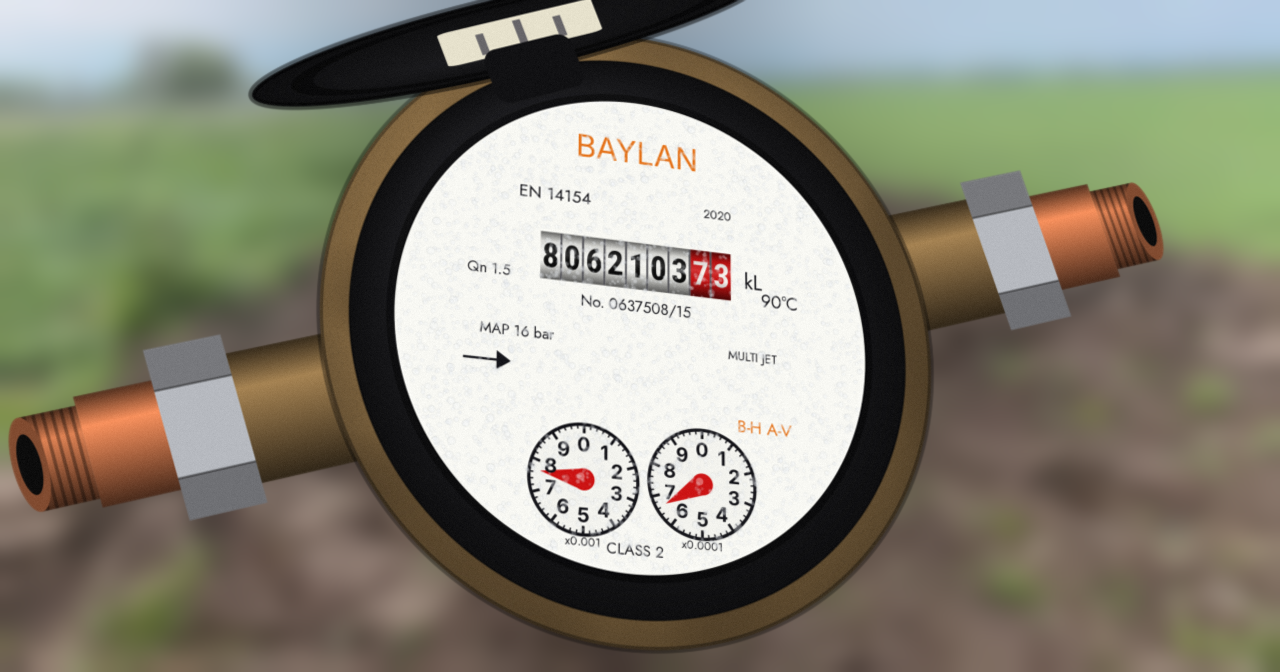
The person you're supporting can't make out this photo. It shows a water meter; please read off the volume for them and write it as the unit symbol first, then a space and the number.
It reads kL 8062103.7376
